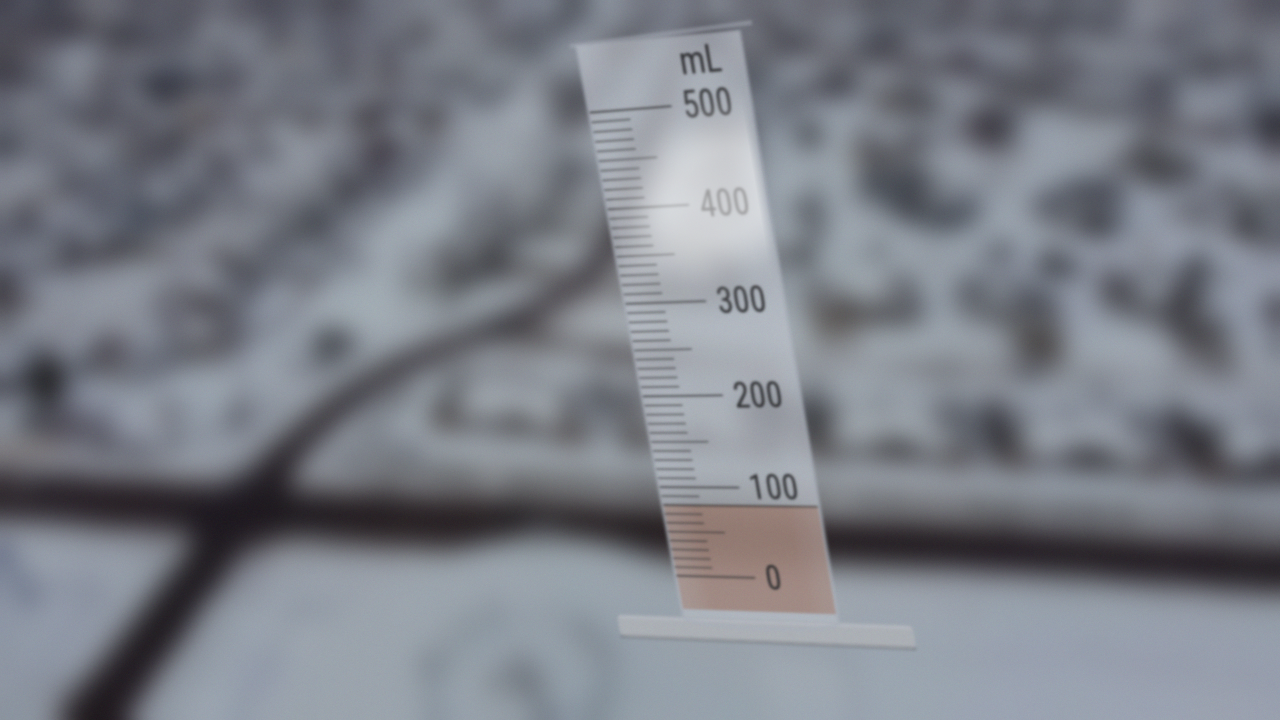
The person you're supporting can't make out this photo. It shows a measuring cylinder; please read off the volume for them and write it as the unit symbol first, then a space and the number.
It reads mL 80
